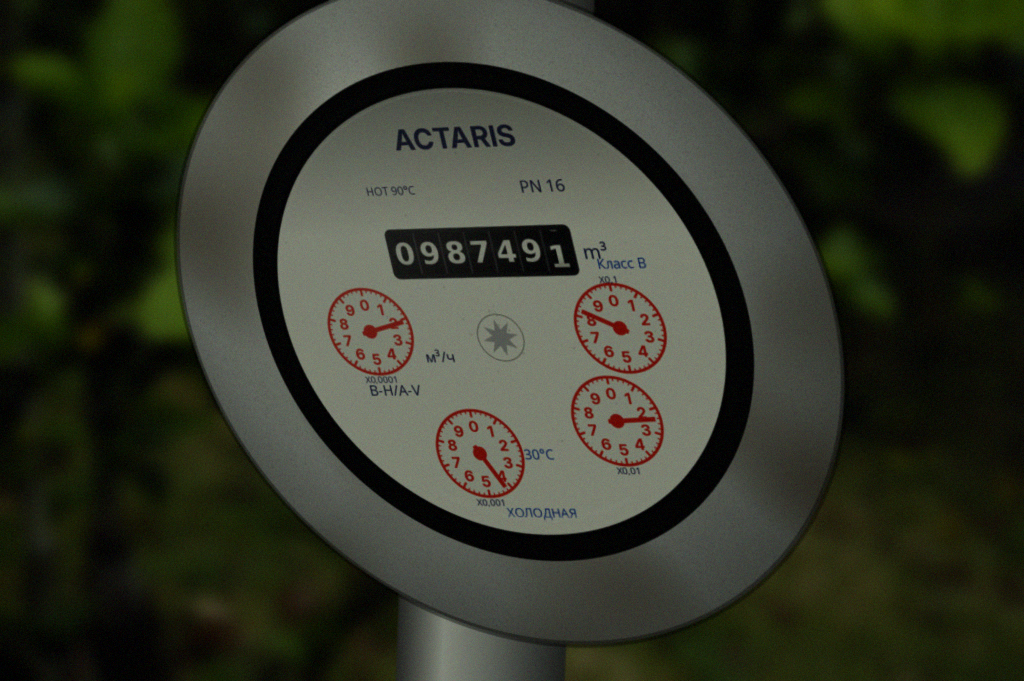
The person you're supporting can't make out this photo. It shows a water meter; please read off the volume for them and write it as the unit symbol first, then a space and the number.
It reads m³ 987490.8242
